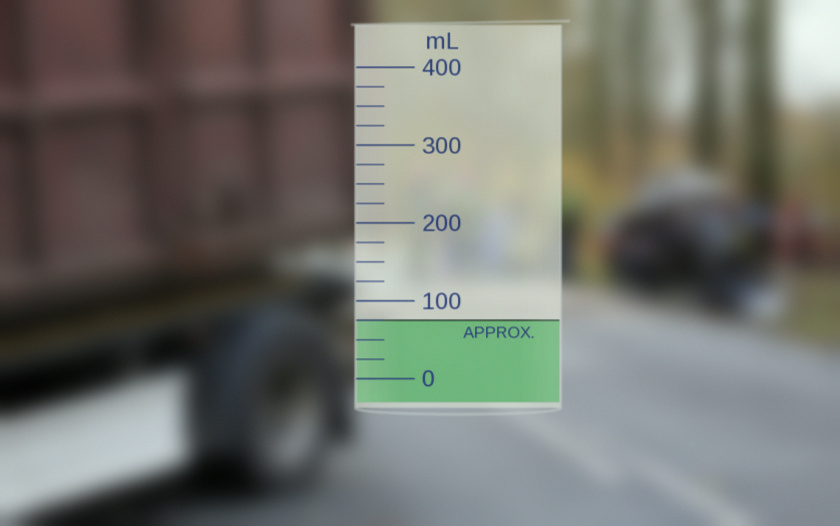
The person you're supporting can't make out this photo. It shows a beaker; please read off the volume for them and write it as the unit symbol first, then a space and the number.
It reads mL 75
